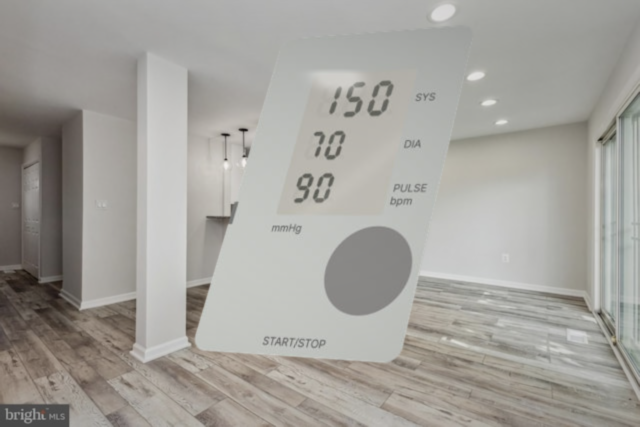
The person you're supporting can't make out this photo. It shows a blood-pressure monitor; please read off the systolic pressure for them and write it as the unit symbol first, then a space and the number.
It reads mmHg 150
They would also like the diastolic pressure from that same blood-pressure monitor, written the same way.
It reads mmHg 70
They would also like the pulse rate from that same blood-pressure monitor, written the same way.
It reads bpm 90
